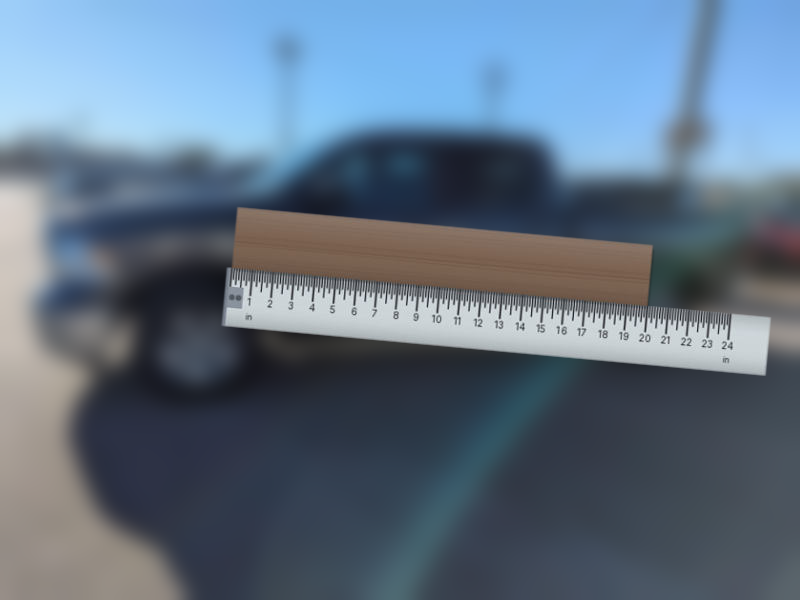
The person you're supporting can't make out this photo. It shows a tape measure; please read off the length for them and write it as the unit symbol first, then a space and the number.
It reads in 20
